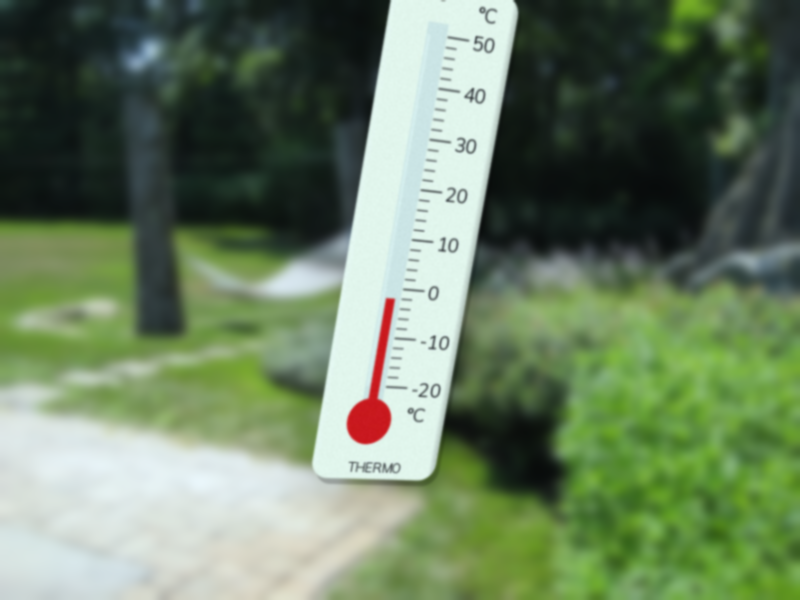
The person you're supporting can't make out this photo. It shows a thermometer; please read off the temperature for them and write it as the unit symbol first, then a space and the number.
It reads °C -2
